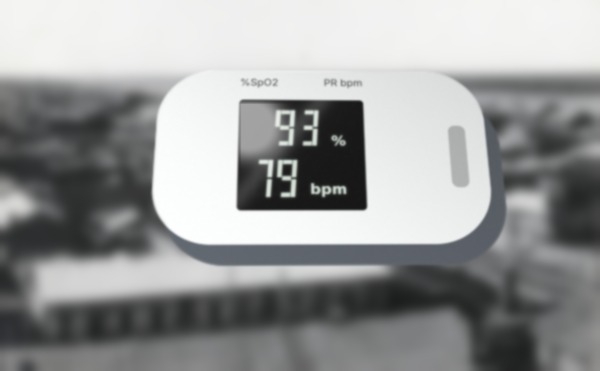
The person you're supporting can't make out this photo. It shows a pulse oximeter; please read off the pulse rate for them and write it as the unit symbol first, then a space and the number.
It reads bpm 79
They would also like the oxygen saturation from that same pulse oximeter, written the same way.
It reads % 93
